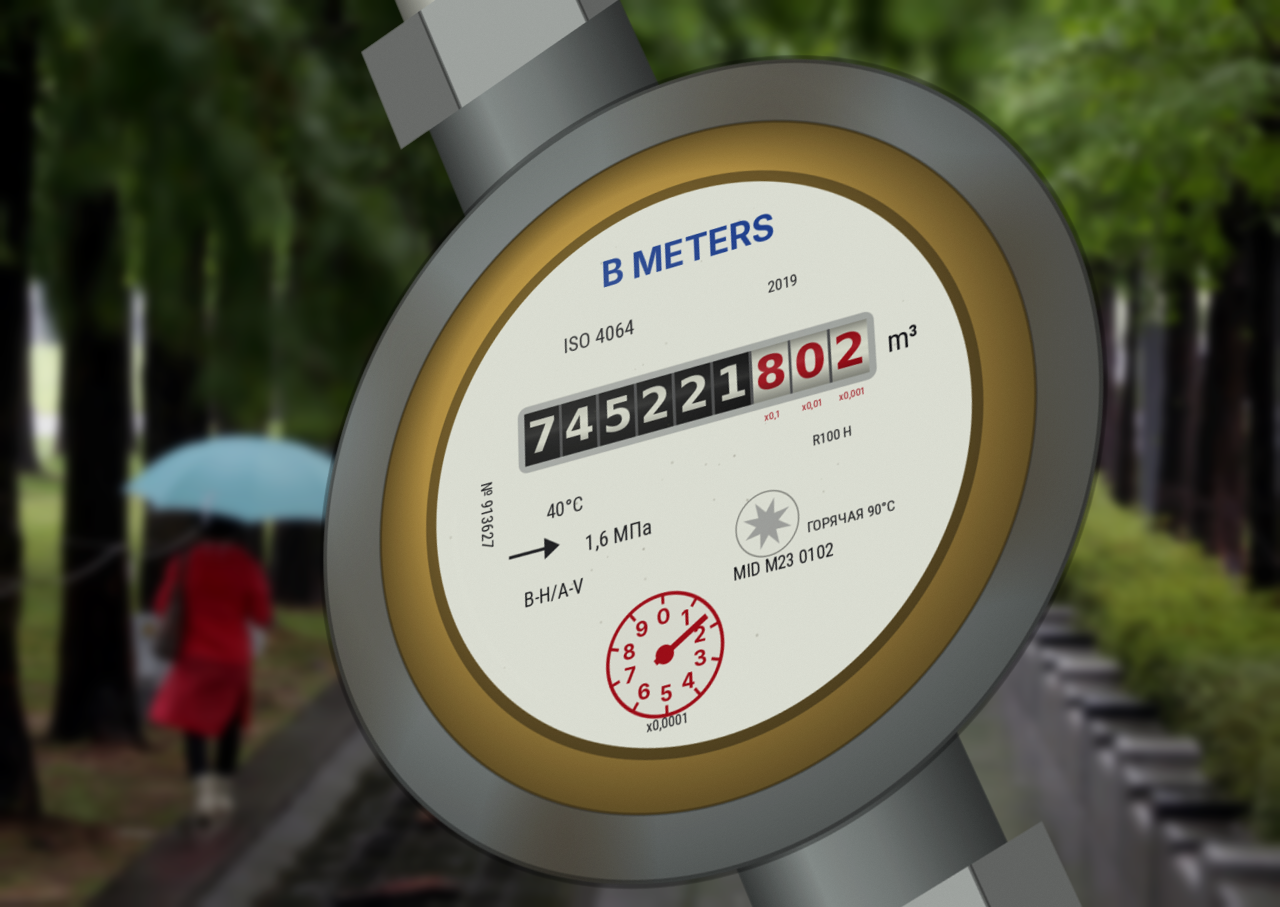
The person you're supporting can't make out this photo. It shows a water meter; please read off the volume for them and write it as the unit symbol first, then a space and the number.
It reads m³ 745221.8021
